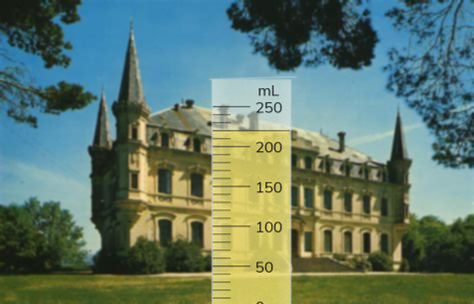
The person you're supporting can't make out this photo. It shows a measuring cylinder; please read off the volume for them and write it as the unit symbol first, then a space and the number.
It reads mL 220
